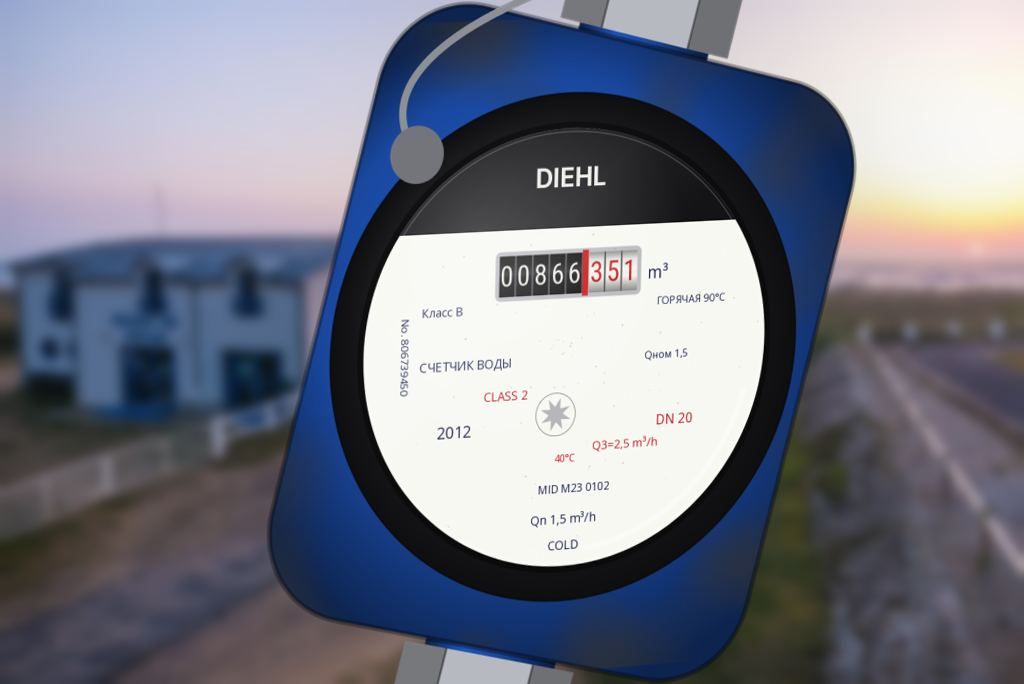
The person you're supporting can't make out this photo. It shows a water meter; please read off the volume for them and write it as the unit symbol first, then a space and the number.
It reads m³ 866.351
